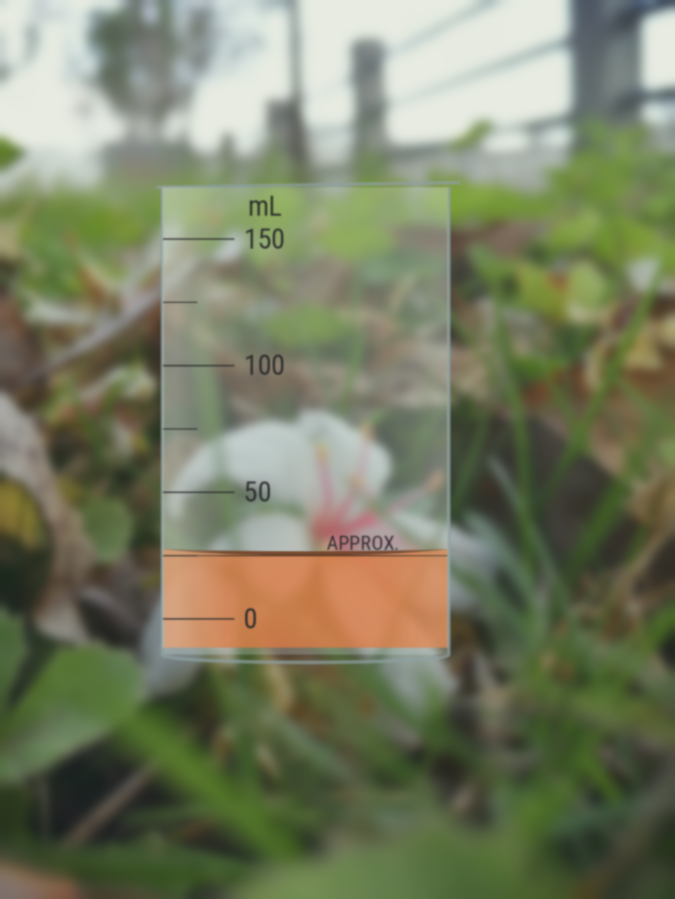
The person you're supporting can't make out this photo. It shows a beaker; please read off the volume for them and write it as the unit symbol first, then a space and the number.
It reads mL 25
